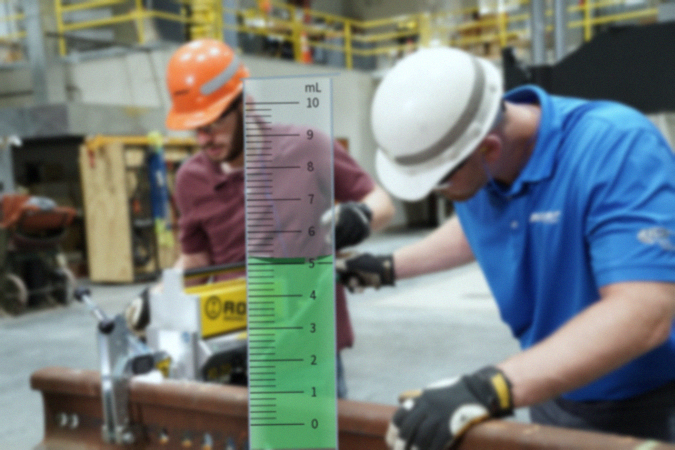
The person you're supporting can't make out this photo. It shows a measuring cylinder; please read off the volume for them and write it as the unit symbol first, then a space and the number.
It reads mL 5
